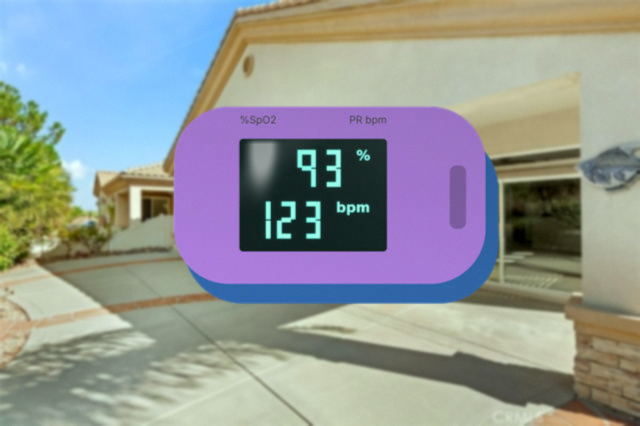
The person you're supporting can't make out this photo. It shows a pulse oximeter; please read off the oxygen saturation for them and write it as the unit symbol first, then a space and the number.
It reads % 93
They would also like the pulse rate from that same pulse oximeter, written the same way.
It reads bpm 123
